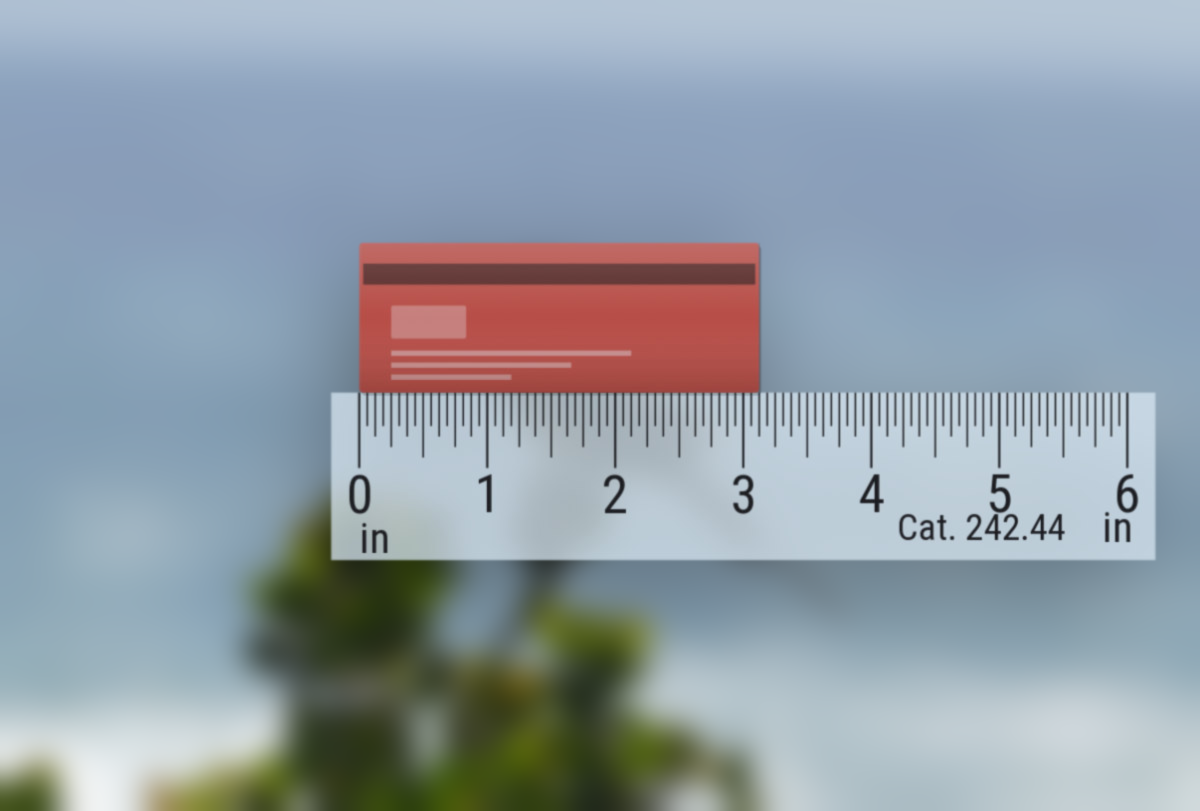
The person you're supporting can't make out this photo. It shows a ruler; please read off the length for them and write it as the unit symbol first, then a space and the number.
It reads in 3.125
